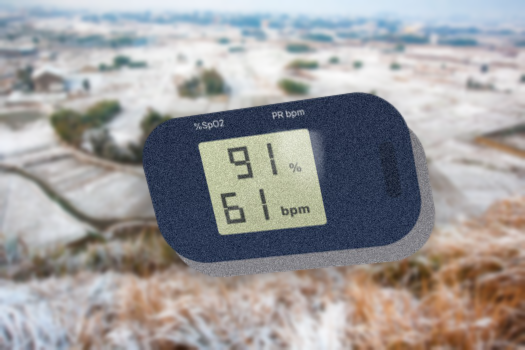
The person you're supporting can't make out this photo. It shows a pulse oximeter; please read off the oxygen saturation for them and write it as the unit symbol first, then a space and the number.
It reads % 91
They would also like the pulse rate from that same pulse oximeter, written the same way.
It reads bpm 61
